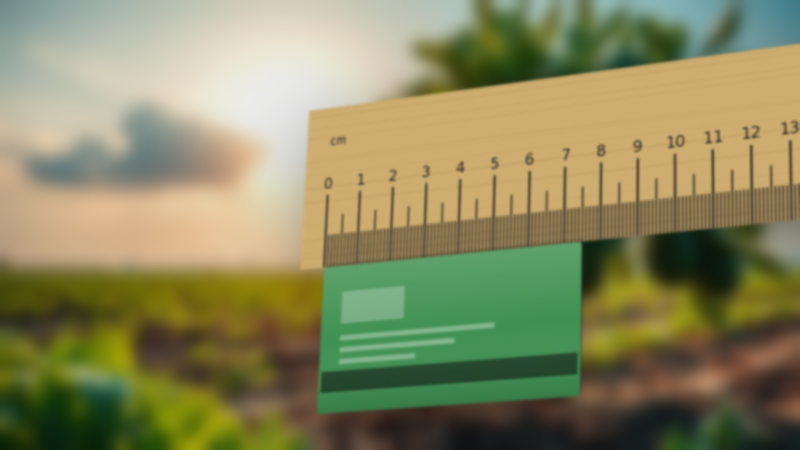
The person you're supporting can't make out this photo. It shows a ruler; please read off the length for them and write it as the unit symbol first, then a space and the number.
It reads cm 7.5
